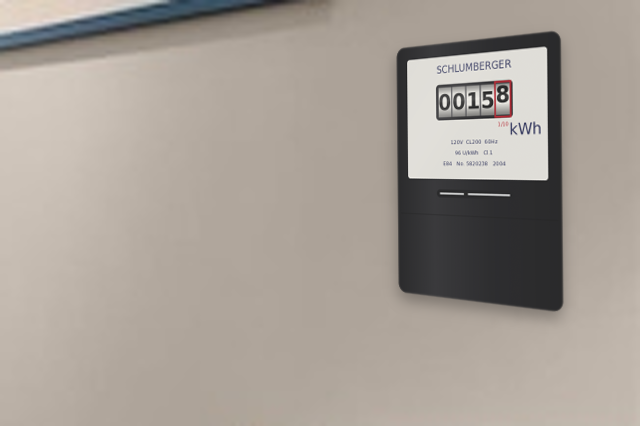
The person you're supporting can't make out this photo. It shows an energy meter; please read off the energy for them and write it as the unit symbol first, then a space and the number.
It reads kWh 15.8
